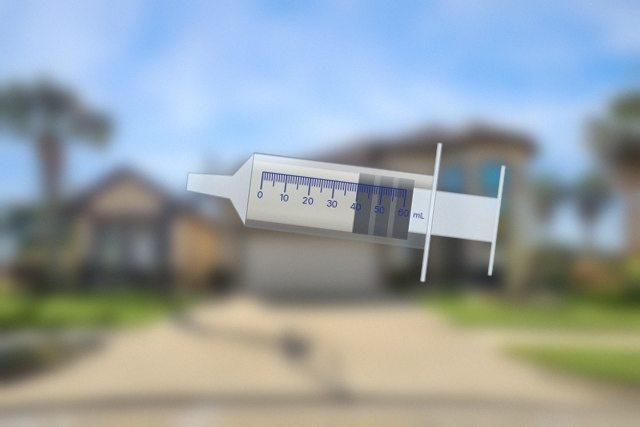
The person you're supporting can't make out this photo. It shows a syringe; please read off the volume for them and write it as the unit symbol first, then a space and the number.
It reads mL 40
